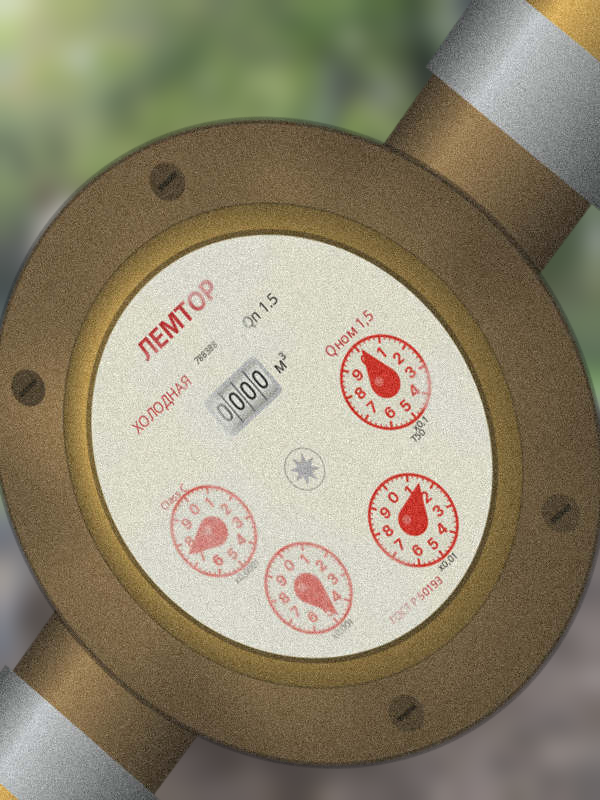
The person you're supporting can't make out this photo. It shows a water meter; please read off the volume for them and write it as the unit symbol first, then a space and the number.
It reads m³ 0.0147
